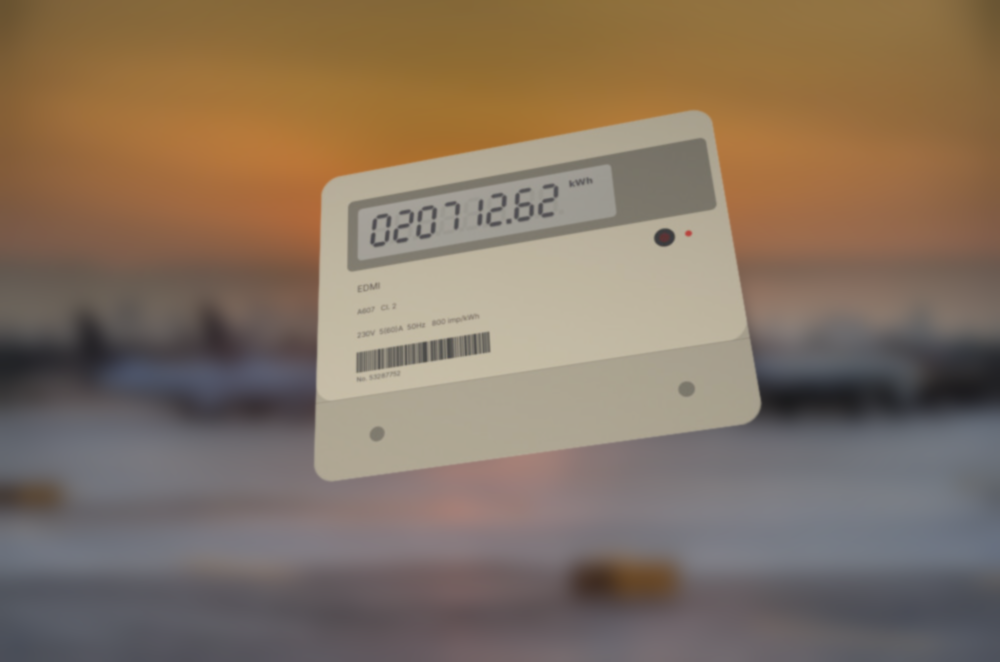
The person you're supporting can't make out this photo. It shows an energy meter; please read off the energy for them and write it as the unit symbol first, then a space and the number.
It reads kWh 20712.62
